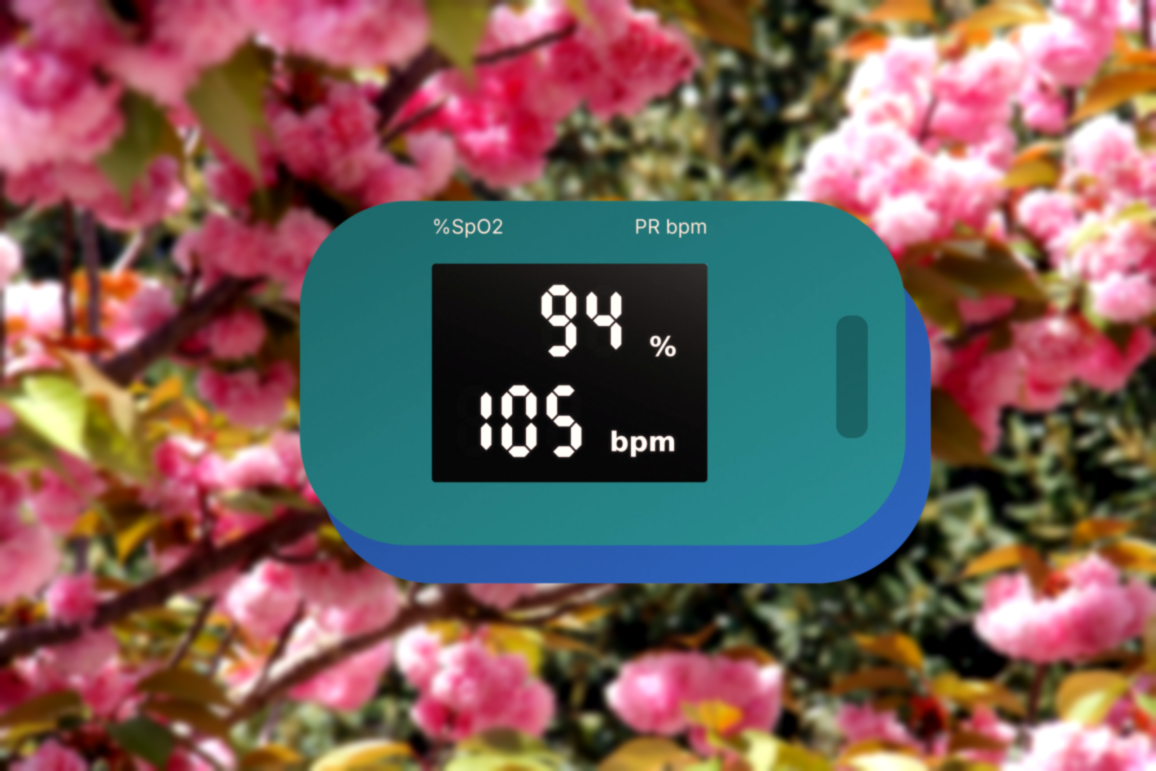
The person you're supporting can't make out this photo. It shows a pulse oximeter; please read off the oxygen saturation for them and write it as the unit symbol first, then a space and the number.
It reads % 94
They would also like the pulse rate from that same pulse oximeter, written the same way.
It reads bpm 105
